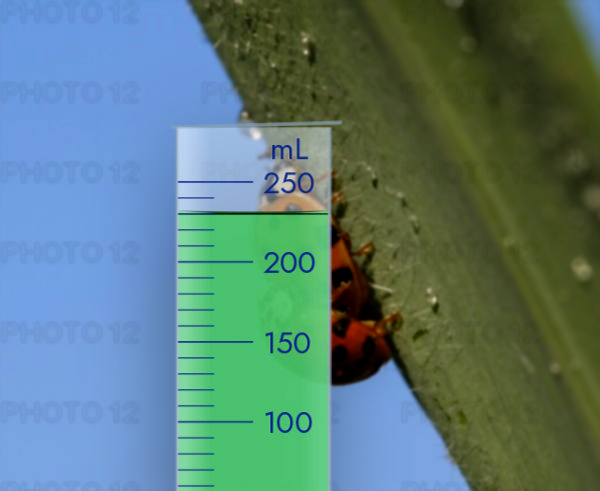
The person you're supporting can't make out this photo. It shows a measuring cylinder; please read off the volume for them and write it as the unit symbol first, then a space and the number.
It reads mL 230
